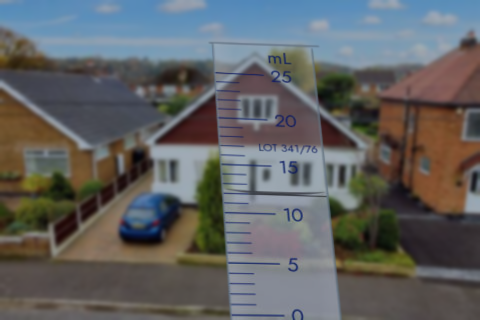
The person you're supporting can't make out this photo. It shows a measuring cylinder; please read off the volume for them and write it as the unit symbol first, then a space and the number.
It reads mL 12
